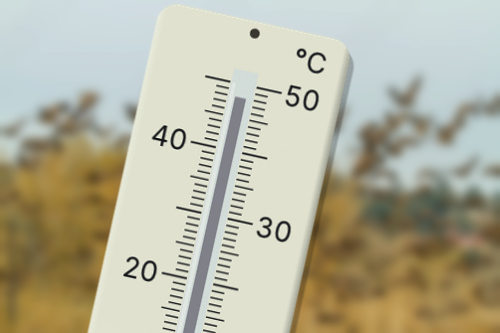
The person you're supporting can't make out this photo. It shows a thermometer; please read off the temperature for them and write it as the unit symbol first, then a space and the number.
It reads °C 48
